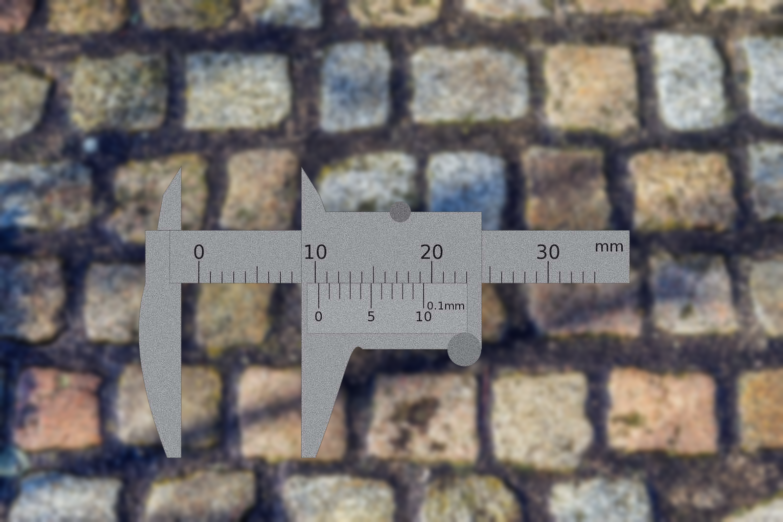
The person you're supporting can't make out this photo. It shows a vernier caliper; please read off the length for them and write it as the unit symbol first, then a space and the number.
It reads mm 10.3
